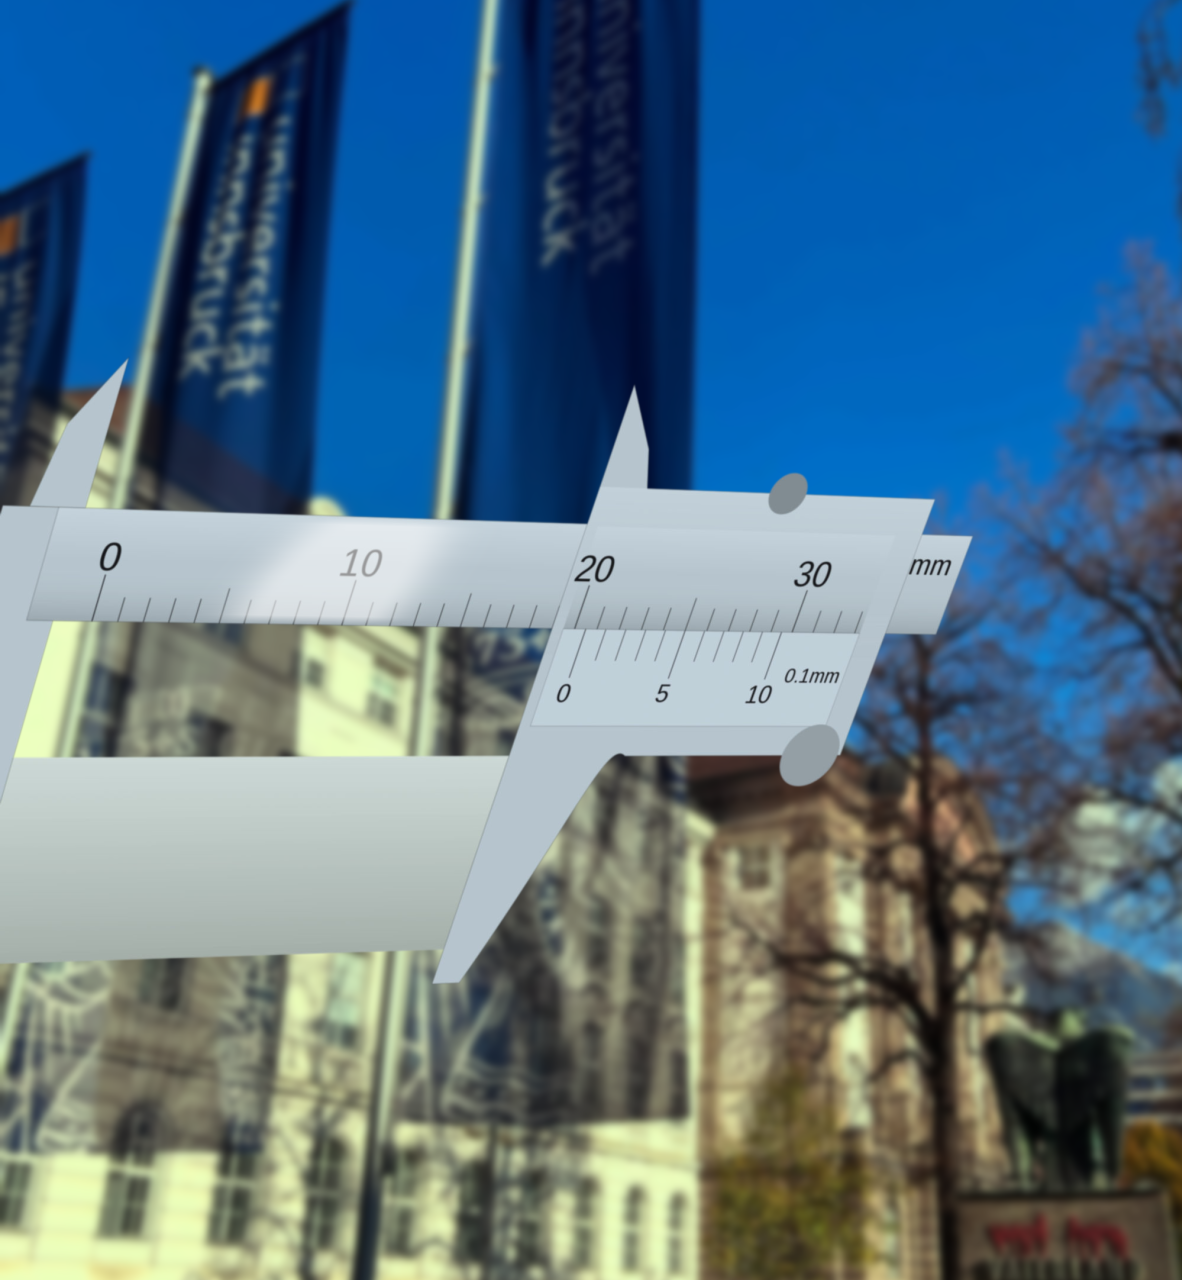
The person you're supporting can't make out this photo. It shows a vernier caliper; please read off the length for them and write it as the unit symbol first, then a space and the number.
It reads mm 20.5
